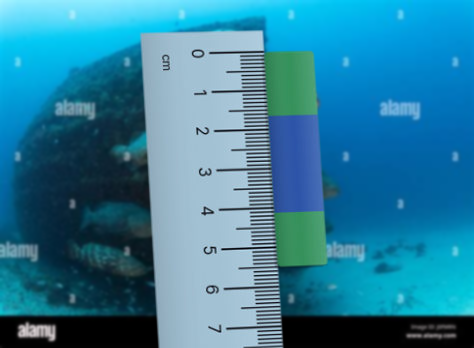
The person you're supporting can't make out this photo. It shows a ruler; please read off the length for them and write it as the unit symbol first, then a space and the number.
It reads cm 5.5
